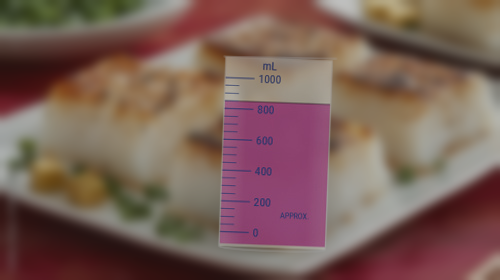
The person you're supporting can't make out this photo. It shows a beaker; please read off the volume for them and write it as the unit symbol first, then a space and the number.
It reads mL 850
